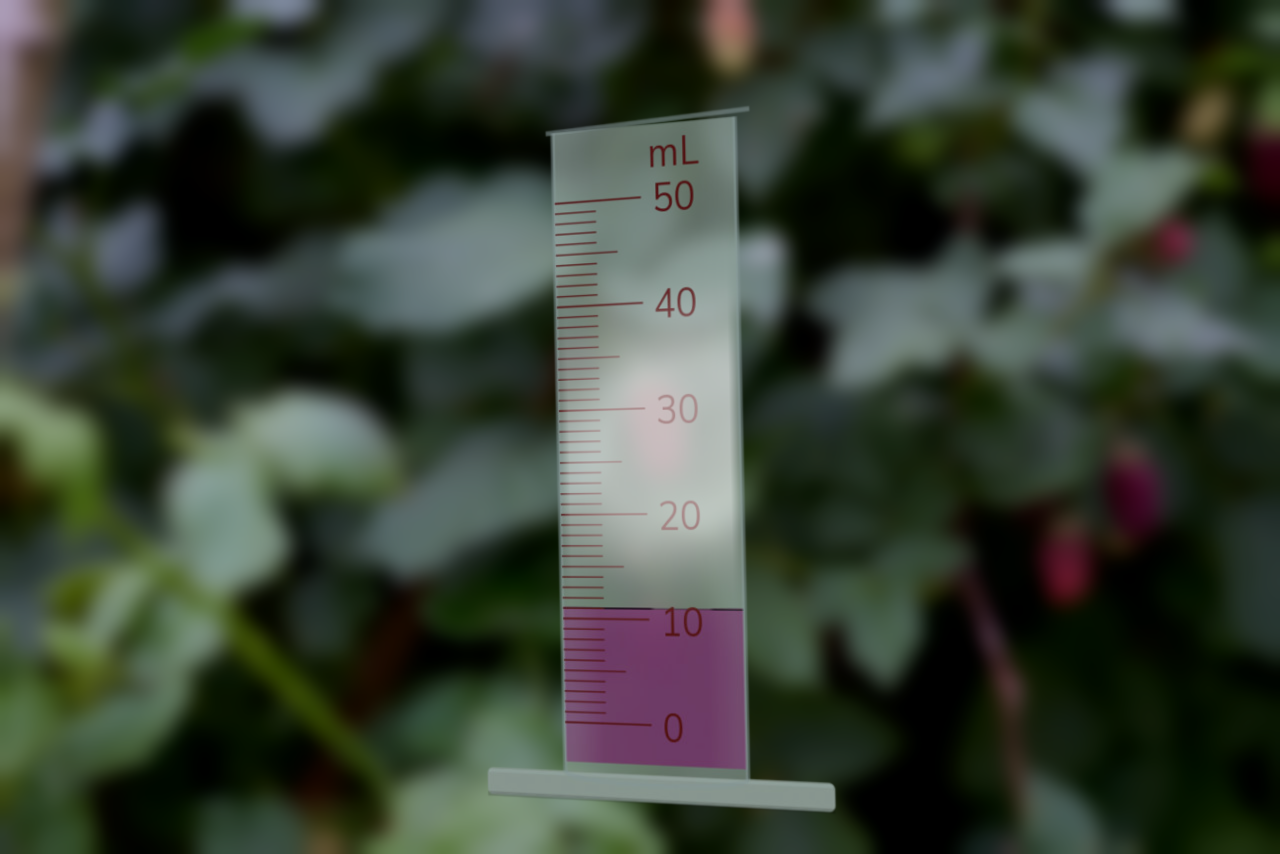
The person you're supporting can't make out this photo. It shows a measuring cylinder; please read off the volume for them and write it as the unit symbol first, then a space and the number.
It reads mL 11
